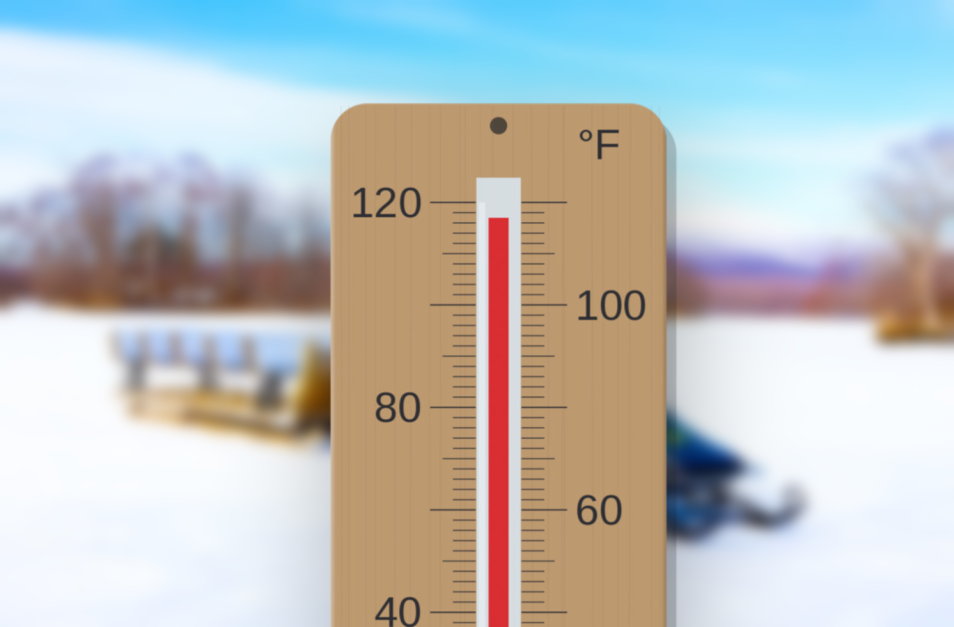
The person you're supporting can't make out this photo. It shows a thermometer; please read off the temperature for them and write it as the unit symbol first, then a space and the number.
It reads °F 117
